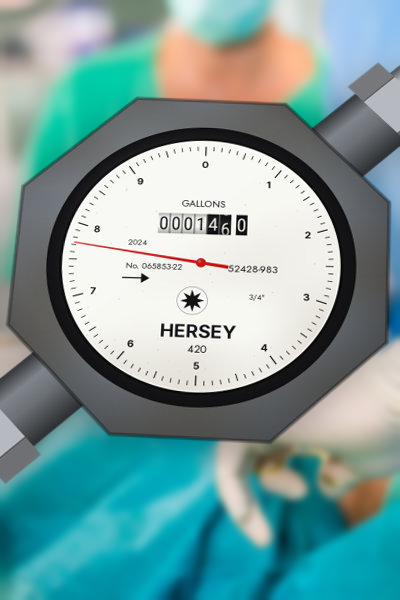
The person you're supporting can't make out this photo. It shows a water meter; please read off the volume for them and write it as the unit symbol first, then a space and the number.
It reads gal 1457.7
